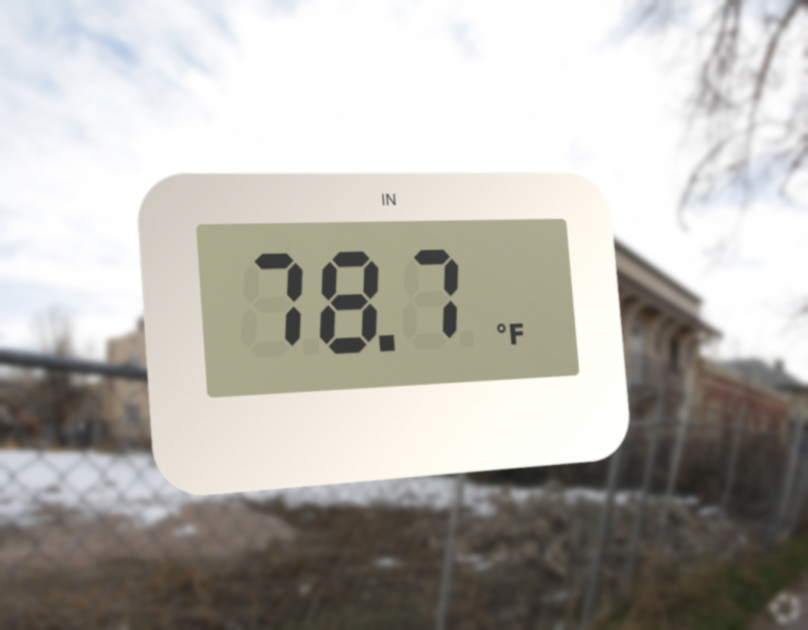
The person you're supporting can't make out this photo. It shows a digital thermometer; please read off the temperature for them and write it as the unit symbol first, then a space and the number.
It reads °F 78.7
